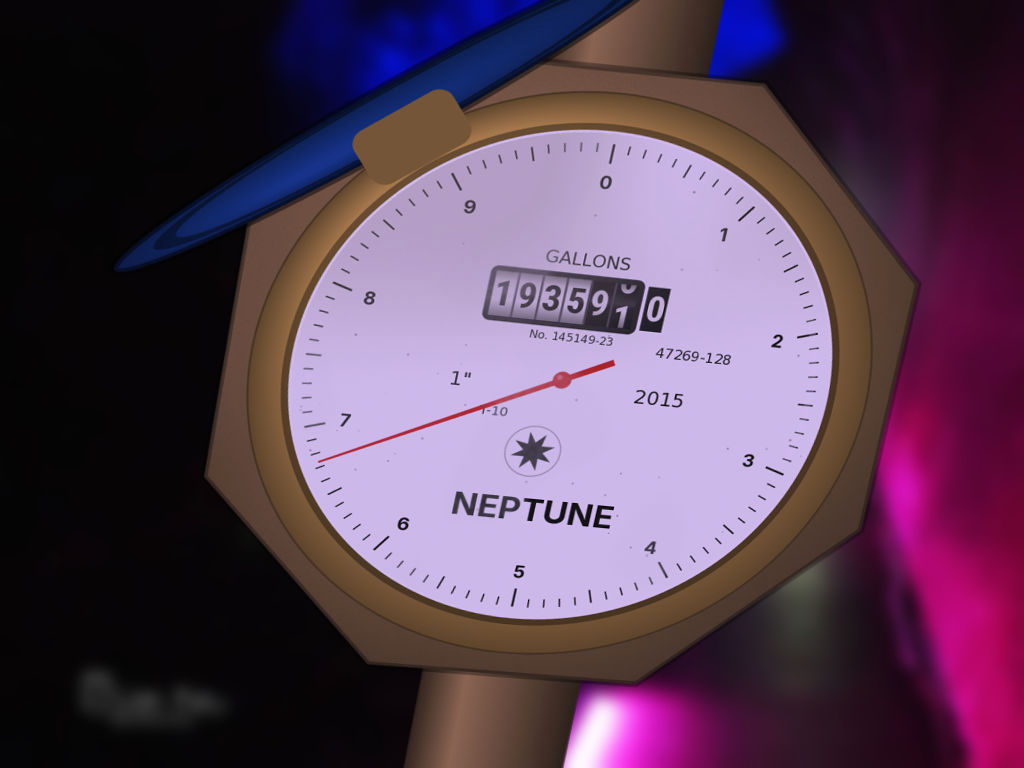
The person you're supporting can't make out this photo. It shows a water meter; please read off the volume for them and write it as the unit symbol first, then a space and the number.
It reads gal 1935906.7
